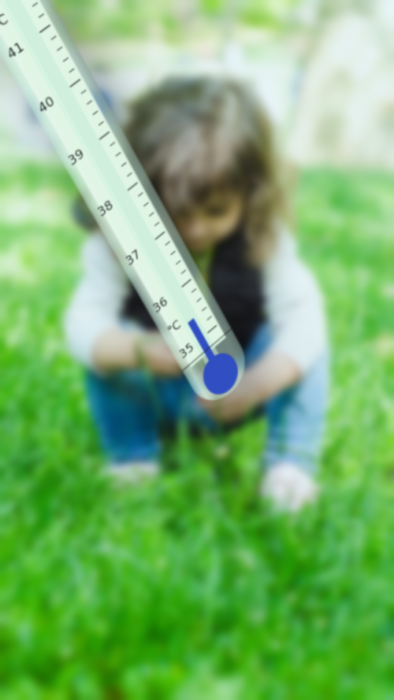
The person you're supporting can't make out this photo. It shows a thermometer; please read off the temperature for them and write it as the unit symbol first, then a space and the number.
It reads °C 35.4
